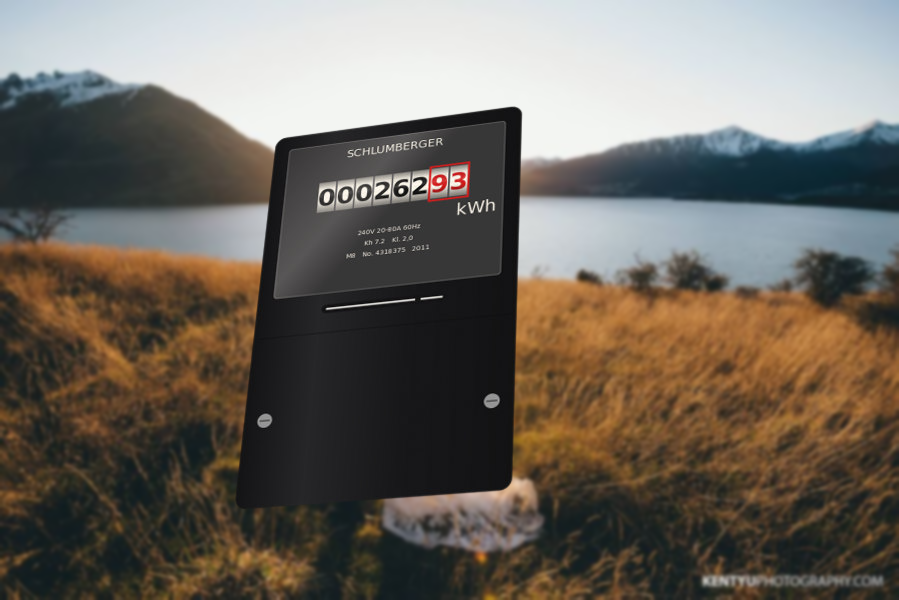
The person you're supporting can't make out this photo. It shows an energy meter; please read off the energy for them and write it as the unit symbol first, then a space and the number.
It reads kWh 262.93
